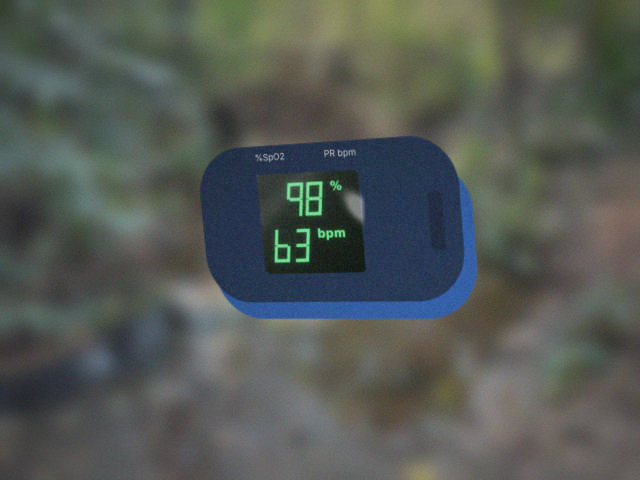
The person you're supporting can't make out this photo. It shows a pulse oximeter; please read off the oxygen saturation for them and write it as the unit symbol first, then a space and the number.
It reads % 98
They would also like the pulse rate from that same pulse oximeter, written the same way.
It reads bpm 63
